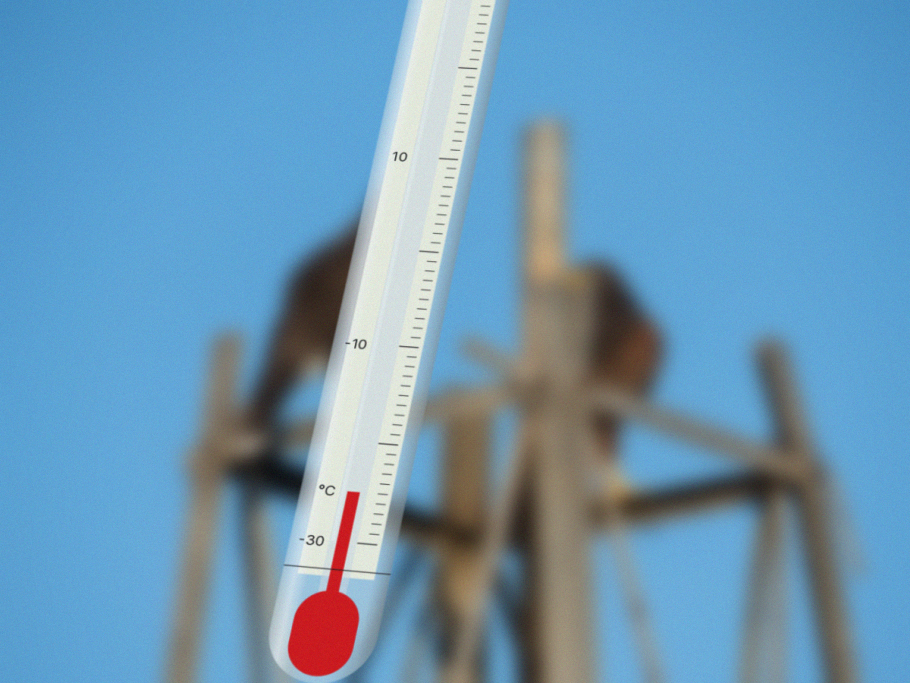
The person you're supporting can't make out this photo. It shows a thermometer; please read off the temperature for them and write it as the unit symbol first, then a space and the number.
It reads °C -25
